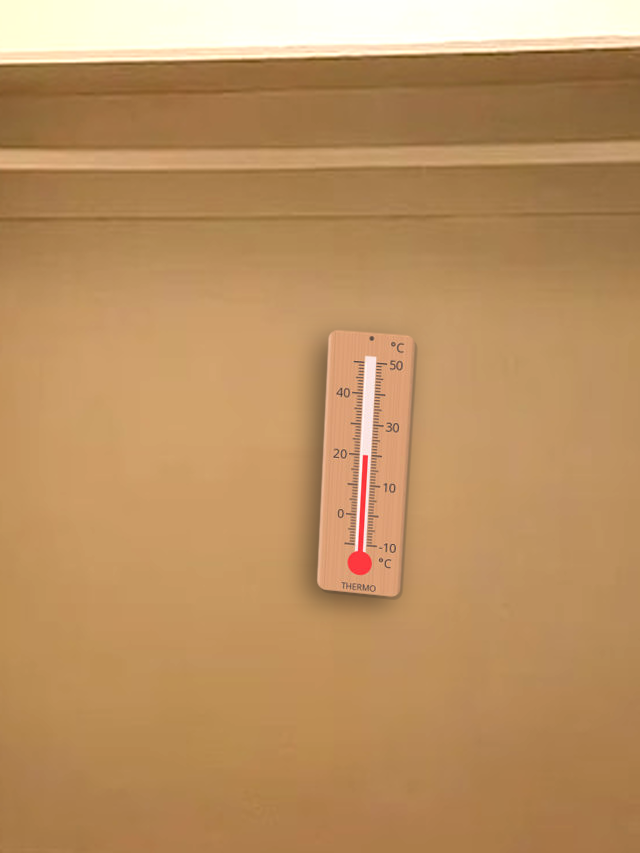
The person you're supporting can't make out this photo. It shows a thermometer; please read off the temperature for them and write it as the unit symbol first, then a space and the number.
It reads °C 20
